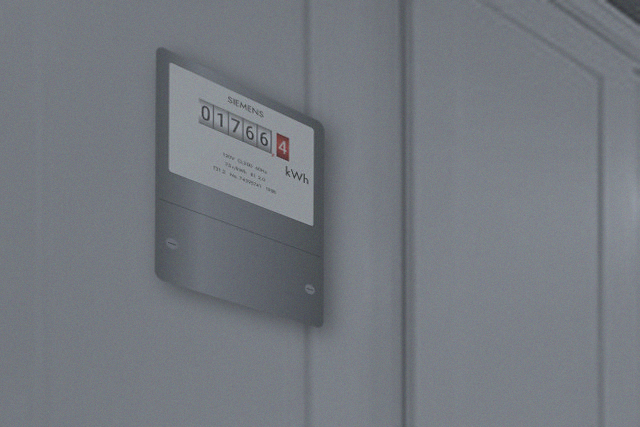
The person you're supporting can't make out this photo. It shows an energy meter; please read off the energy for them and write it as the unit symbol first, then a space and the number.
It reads kWh 1766.4
